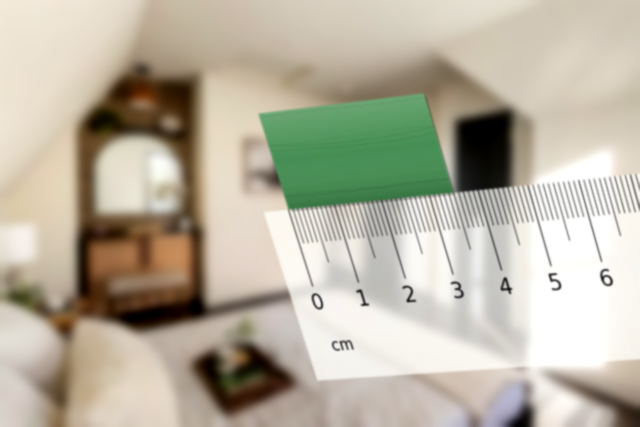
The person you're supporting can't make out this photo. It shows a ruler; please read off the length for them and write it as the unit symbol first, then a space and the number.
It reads cm 3.5
